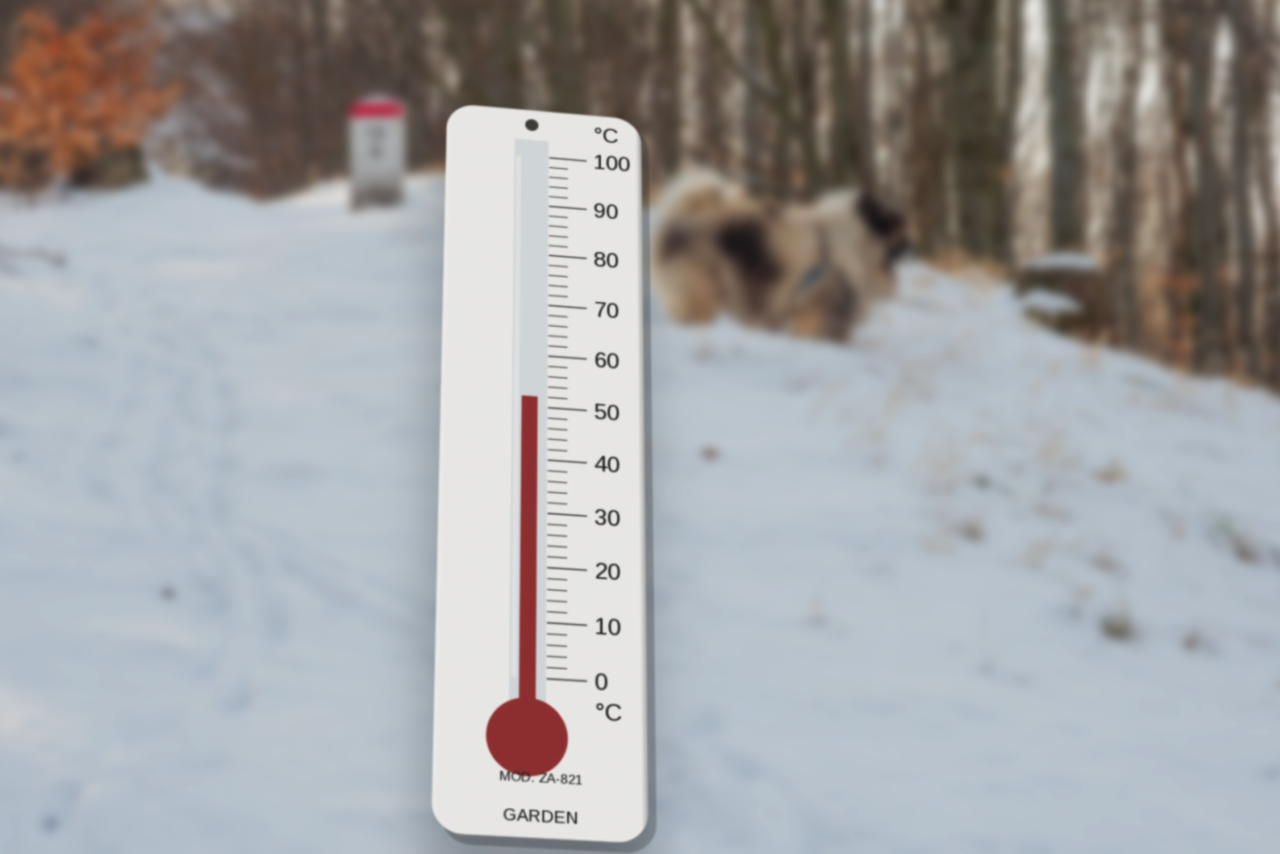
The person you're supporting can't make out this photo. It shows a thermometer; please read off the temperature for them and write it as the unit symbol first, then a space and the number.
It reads °C 52
